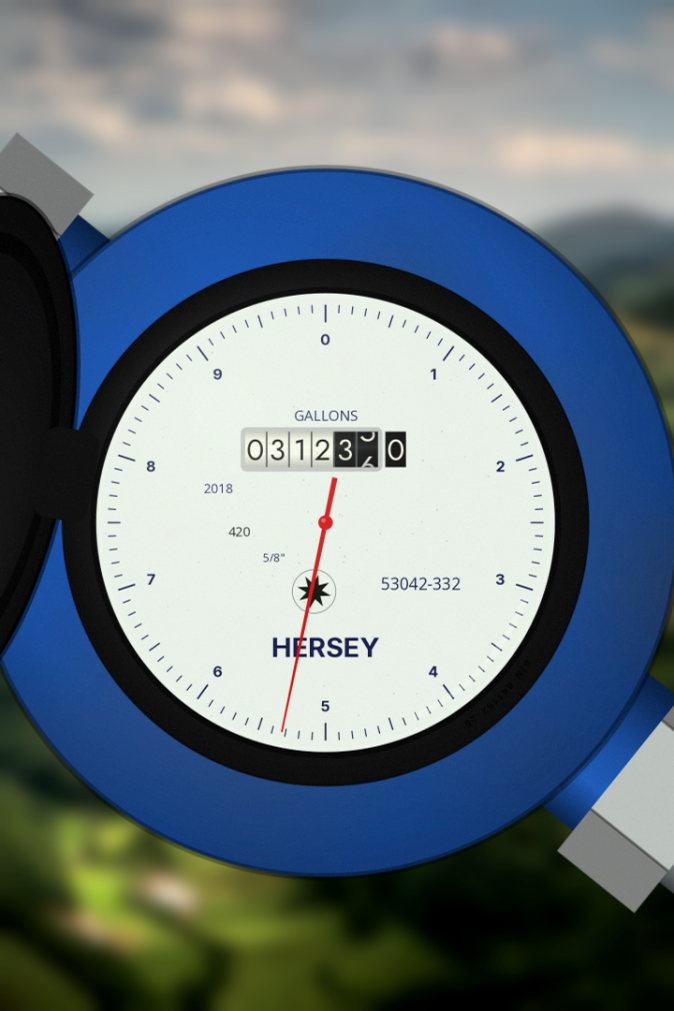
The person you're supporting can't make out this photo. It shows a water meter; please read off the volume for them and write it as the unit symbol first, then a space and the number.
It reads gal 312355.3
